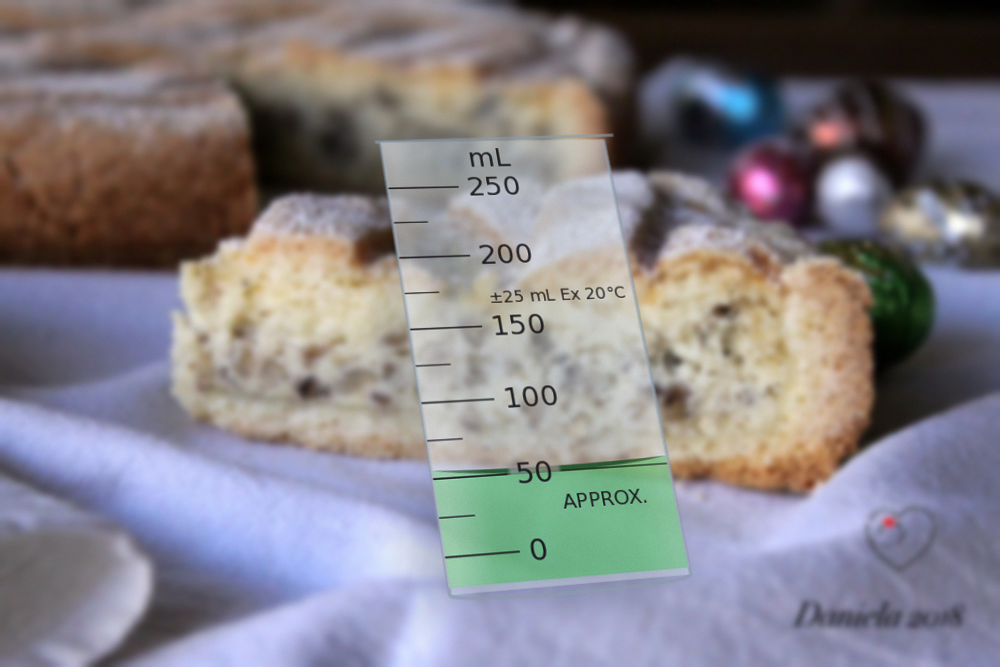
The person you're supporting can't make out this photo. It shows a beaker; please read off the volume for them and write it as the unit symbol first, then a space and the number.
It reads mL 50
